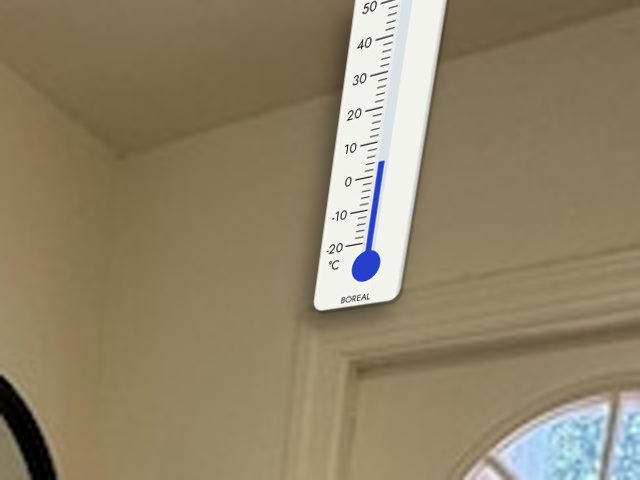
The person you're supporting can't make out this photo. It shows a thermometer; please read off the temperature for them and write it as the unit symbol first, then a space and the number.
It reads °C 4
